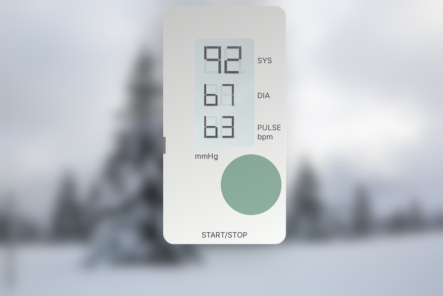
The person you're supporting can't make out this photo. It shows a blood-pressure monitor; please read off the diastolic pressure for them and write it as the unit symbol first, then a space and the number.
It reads mmHg 67
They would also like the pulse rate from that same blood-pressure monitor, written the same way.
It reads bpm 63
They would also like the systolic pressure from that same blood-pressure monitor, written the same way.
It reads mmHg 92
